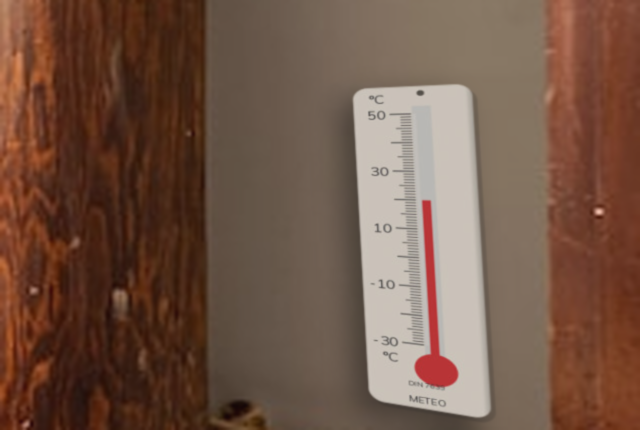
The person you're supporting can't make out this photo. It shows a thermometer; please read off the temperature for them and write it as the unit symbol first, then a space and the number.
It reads °C 20
